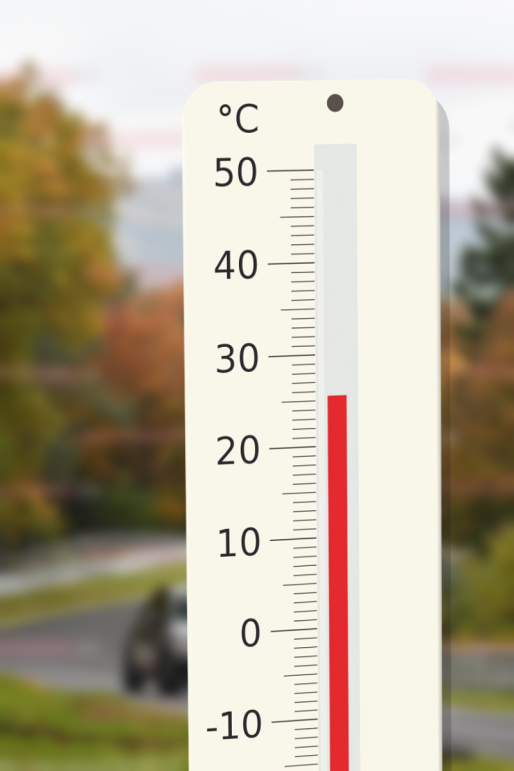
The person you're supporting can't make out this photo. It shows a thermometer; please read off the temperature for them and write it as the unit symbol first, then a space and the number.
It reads °C 25.5
